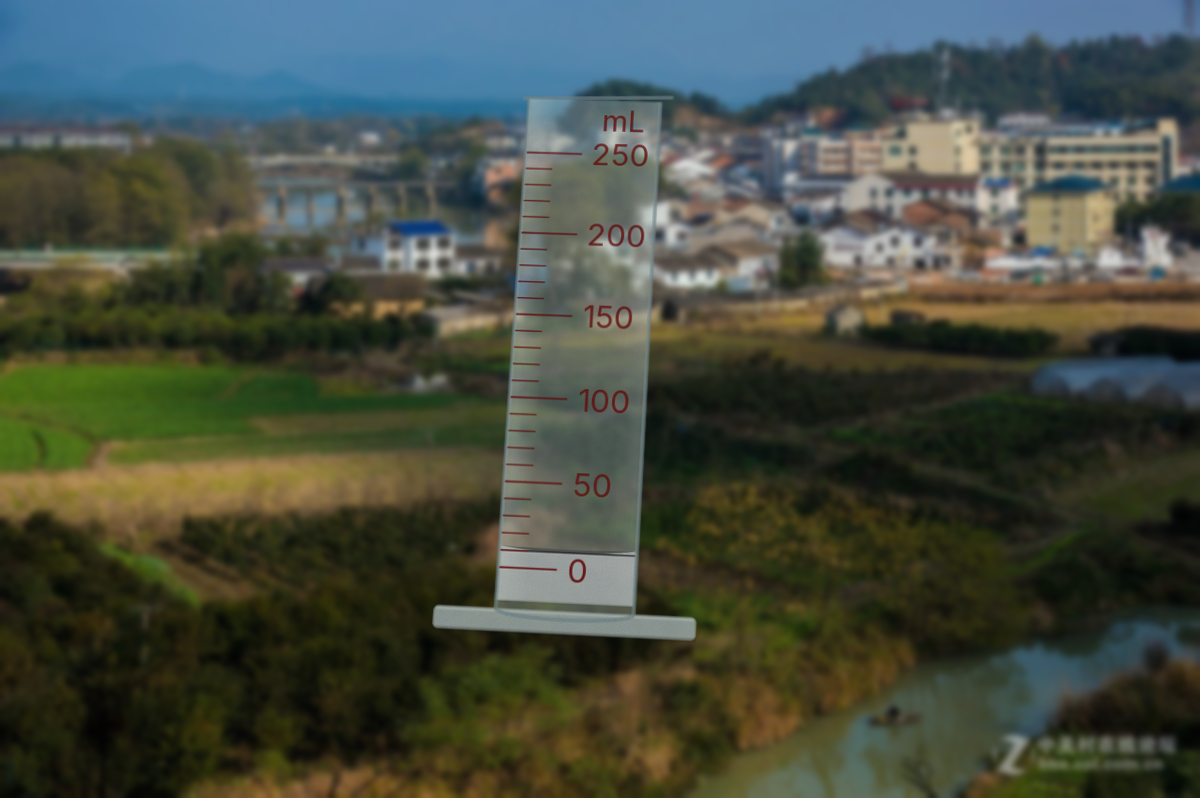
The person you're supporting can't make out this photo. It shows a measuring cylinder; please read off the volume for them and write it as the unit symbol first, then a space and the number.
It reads mL 10
